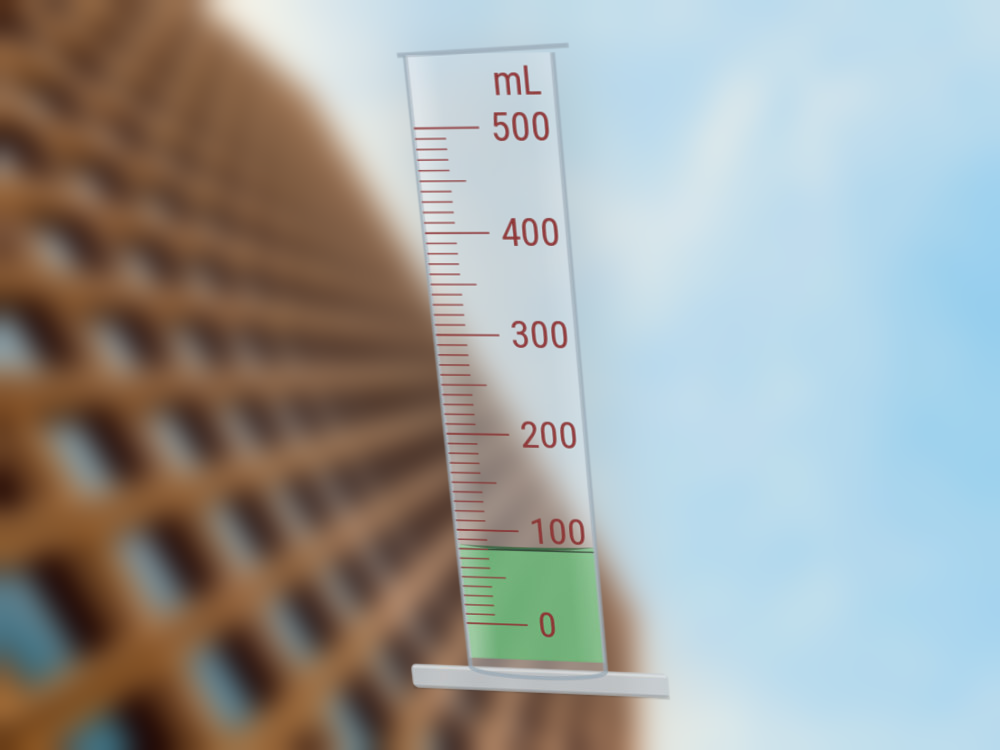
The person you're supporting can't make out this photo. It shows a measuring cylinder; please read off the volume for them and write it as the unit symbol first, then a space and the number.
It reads mL 80
